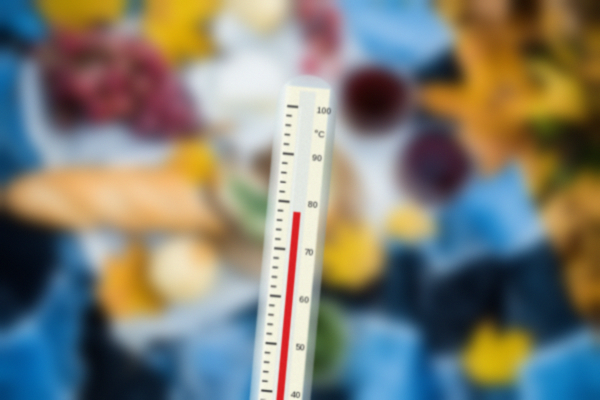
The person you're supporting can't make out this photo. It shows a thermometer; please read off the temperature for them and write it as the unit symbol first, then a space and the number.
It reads °C 78
